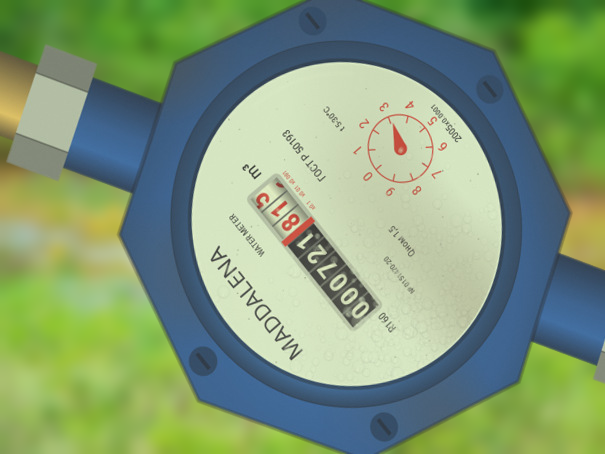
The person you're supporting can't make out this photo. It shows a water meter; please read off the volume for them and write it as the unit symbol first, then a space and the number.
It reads m³ 721.8153
